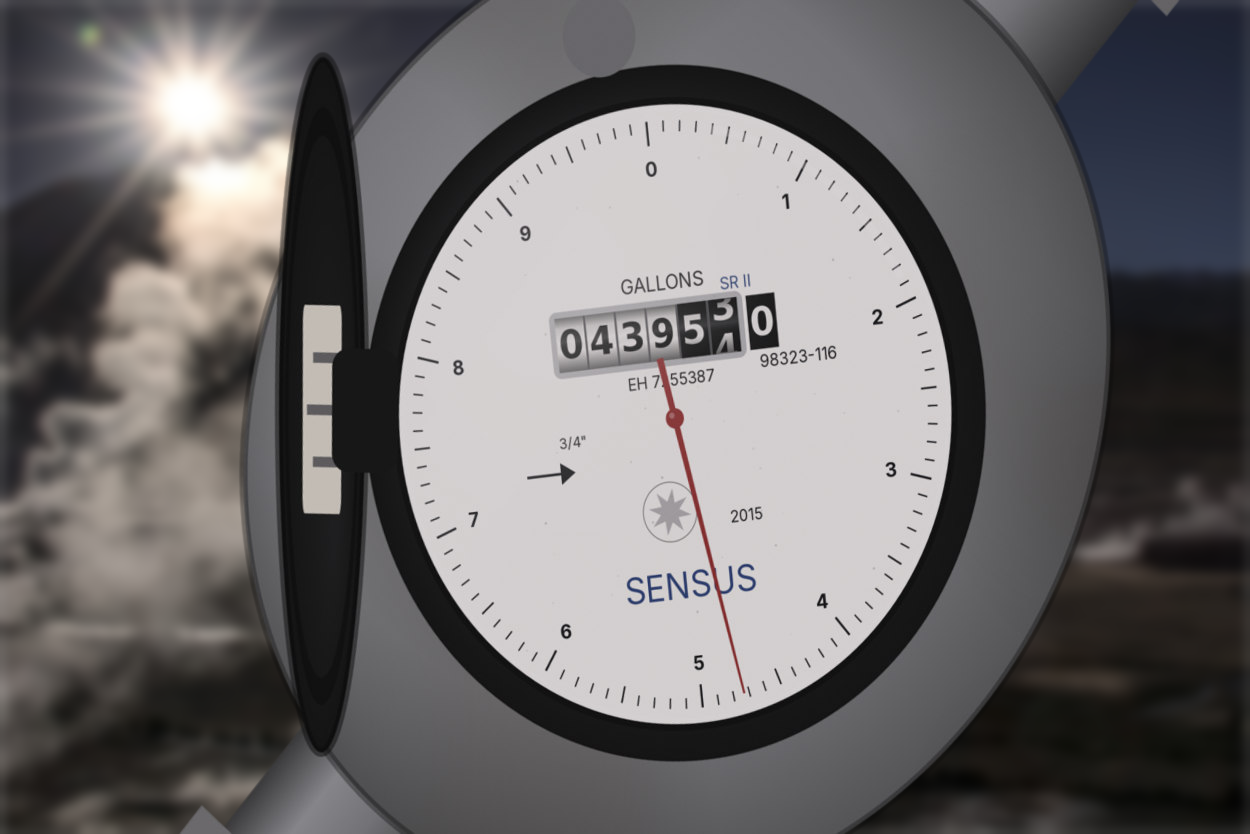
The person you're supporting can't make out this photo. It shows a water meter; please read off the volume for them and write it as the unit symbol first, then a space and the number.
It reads gal 439534.7
